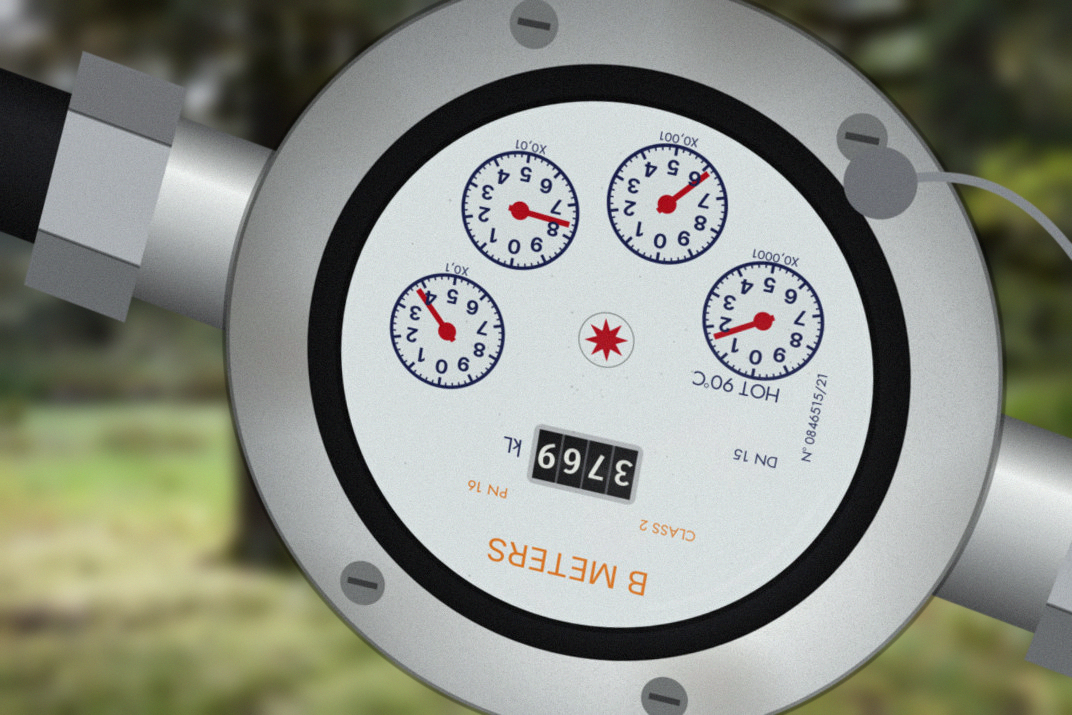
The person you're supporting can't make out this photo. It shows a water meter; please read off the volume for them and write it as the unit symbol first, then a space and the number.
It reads kL 3769.3761
